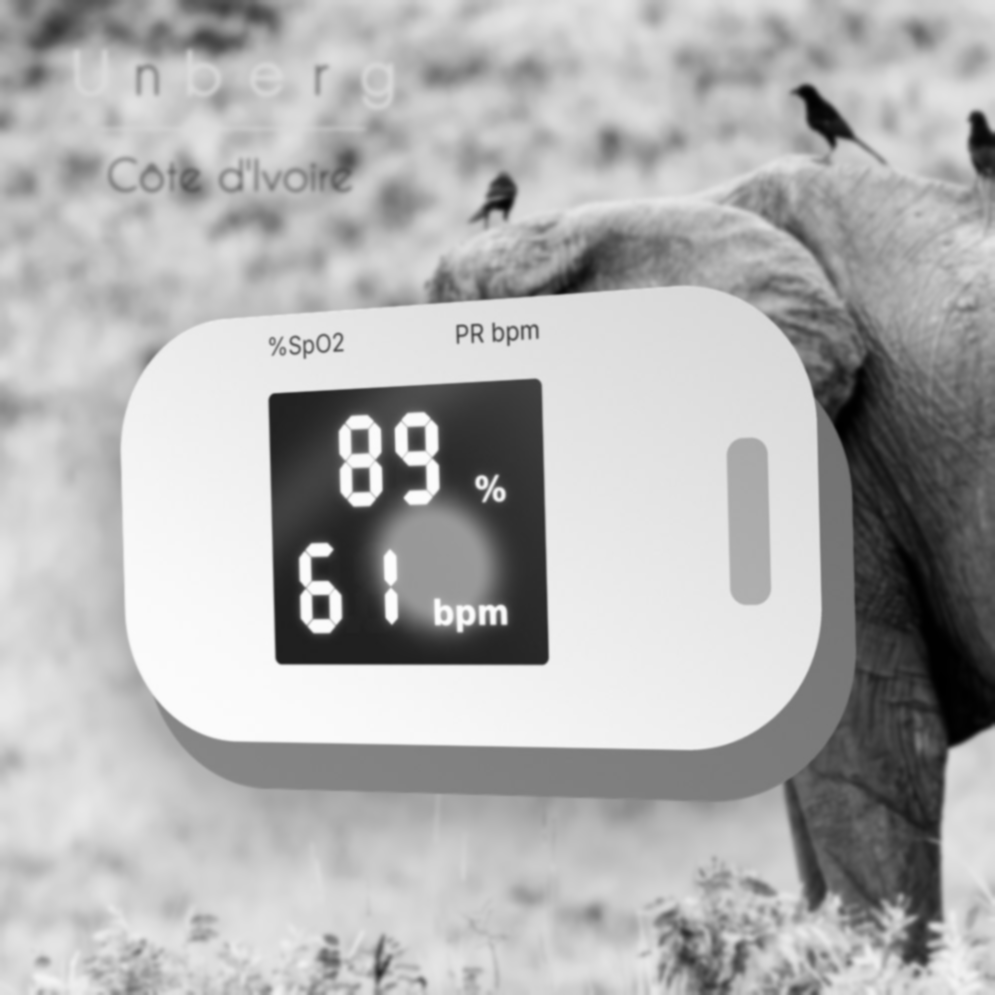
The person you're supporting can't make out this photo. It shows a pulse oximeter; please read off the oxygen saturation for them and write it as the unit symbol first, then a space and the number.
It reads % 89
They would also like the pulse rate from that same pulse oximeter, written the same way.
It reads bpm 61
